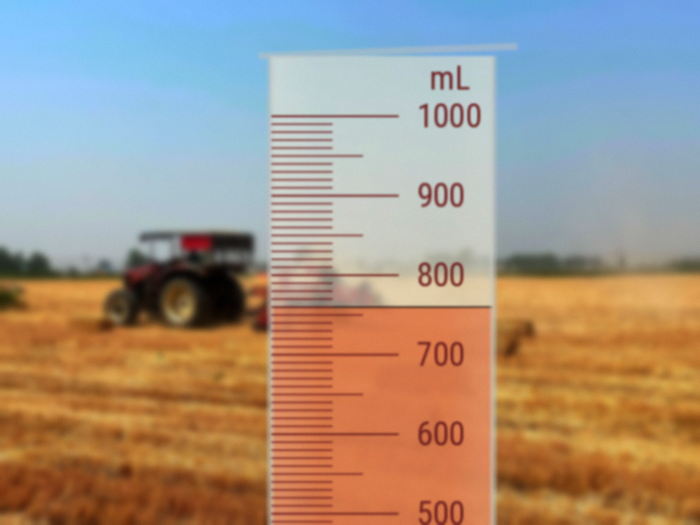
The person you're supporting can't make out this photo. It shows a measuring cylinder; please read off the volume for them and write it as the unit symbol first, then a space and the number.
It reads mL 760
